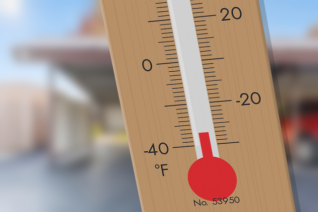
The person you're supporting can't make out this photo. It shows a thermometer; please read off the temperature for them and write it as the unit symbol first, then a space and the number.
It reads °F -34
